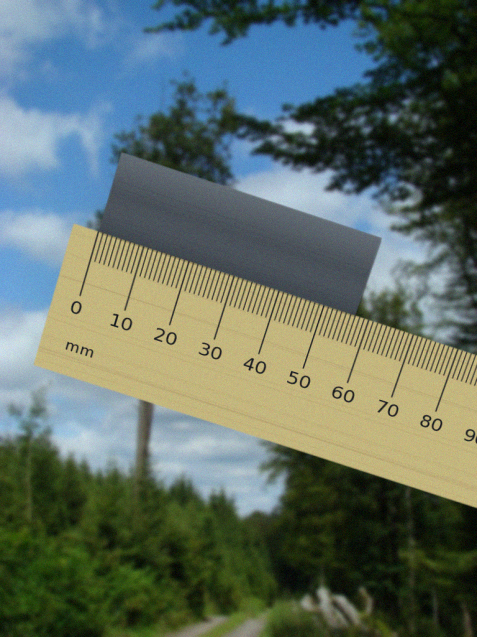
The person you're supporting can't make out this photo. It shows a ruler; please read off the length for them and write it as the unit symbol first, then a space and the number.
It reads mm 57
